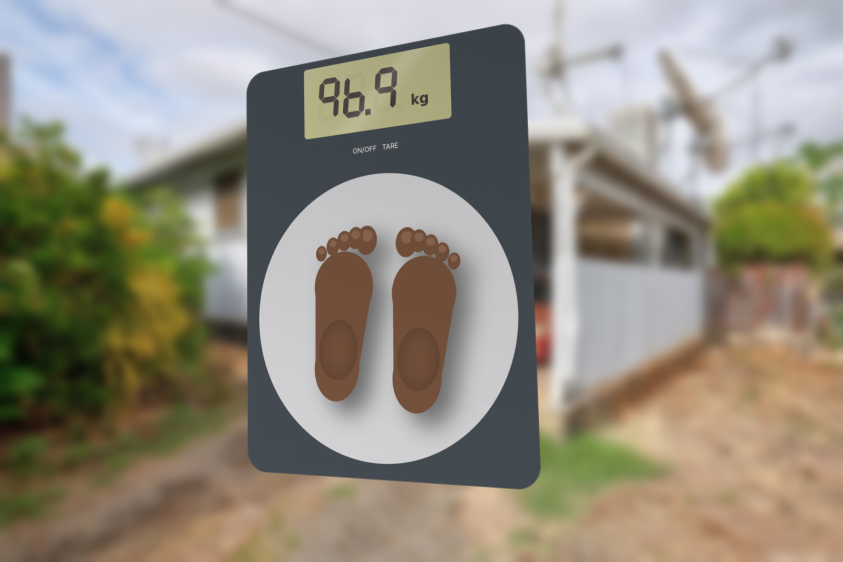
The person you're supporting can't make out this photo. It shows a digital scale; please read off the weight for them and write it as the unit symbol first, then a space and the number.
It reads kg 96.9
